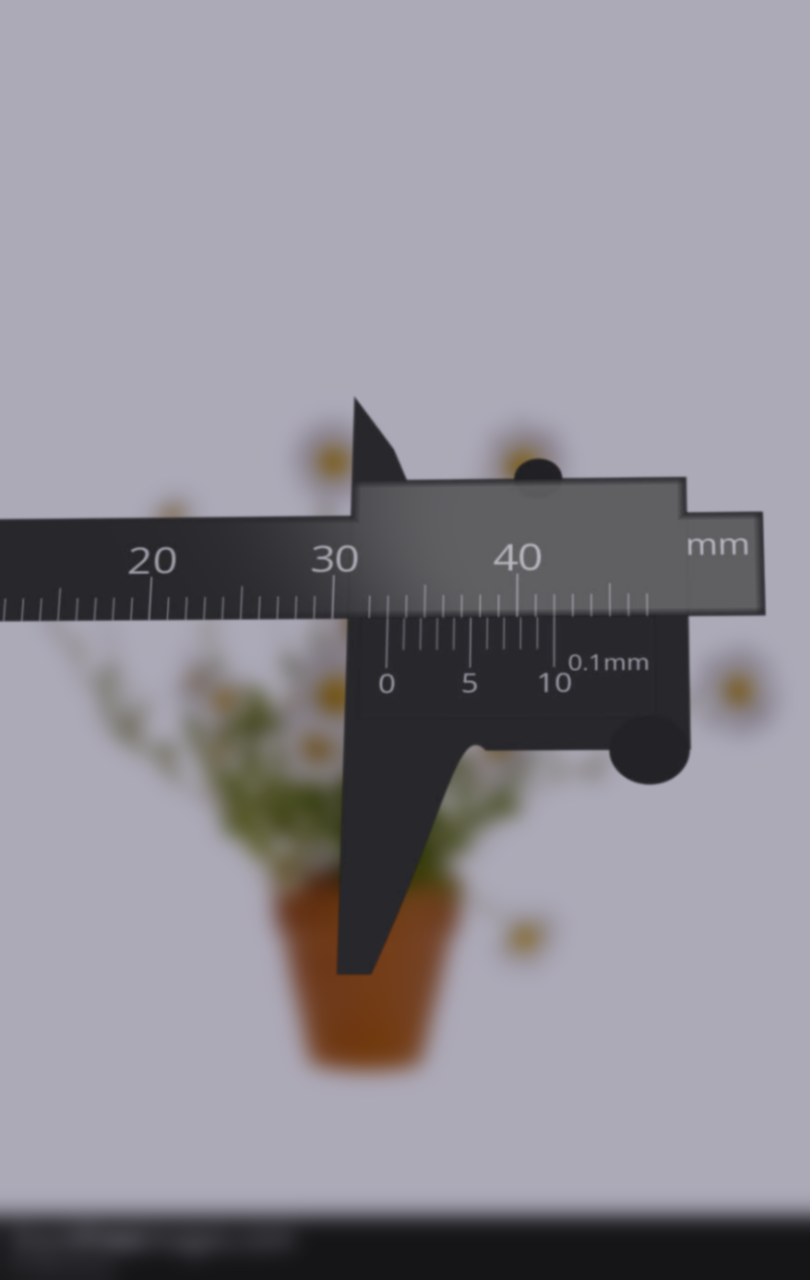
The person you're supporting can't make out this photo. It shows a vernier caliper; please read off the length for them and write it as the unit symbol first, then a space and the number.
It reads mm 33.0
